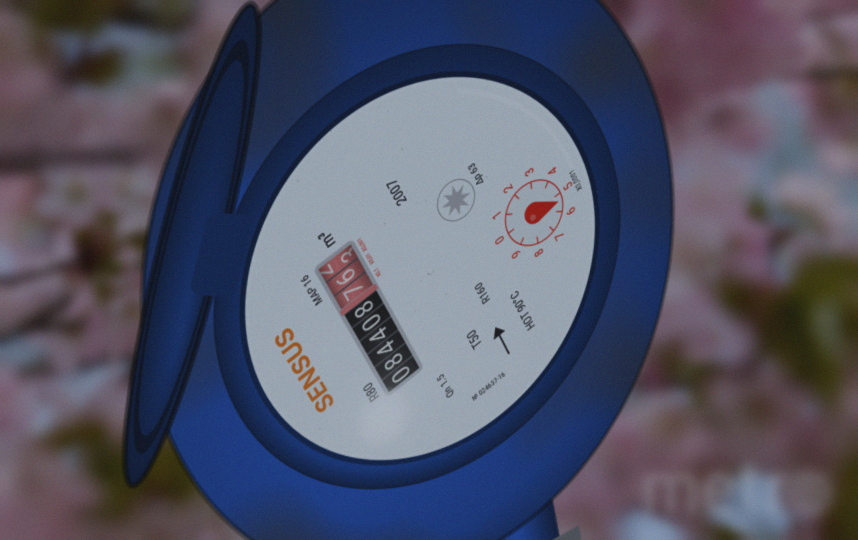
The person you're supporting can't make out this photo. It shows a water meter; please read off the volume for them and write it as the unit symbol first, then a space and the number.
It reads m³ 84408.7625
